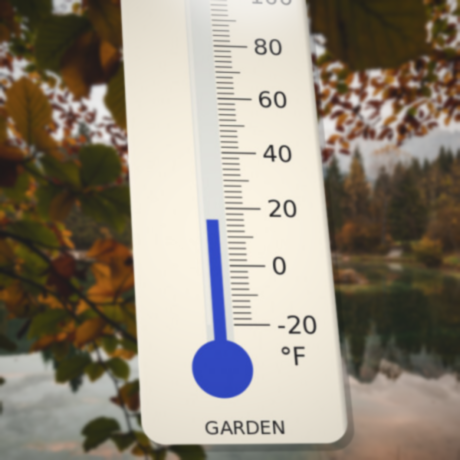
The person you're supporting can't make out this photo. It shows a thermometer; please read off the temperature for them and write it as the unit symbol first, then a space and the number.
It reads °F 16
